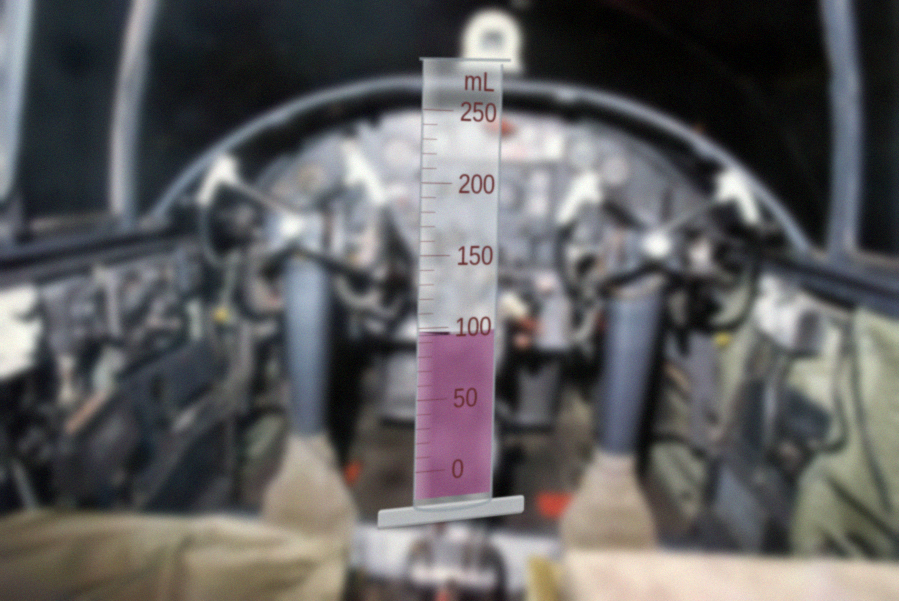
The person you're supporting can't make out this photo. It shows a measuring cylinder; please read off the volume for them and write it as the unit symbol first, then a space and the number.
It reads mL 95
